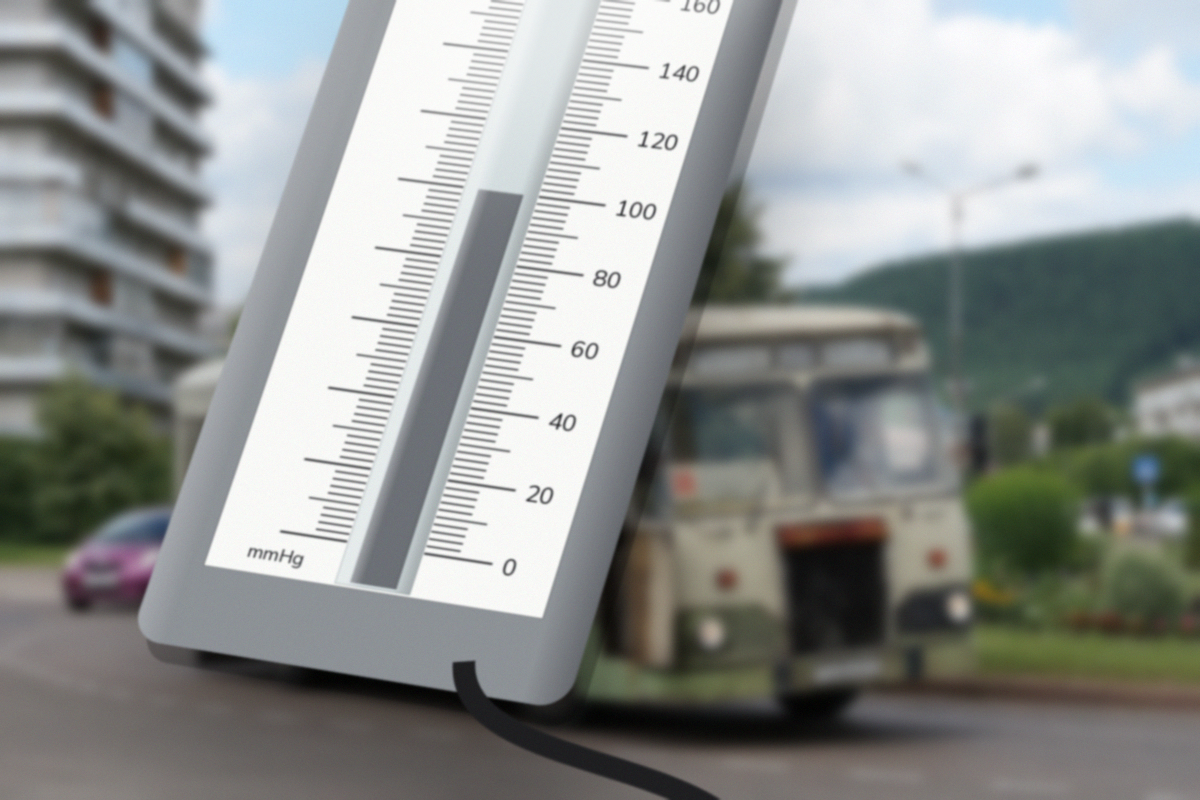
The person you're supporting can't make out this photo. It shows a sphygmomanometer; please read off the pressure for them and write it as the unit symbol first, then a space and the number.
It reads mmHg 100
